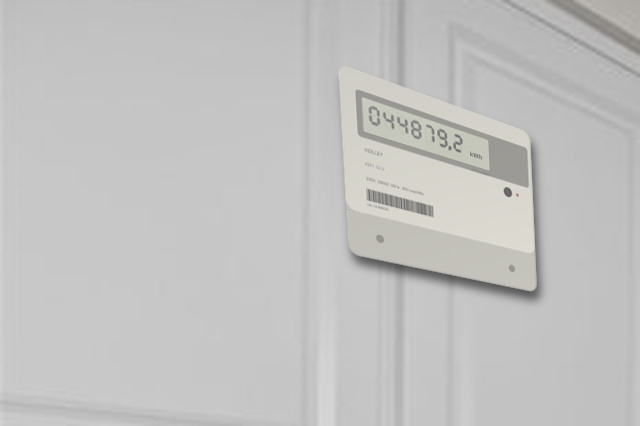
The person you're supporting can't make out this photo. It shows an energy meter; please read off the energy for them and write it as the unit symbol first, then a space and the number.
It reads kWh 44879.2
